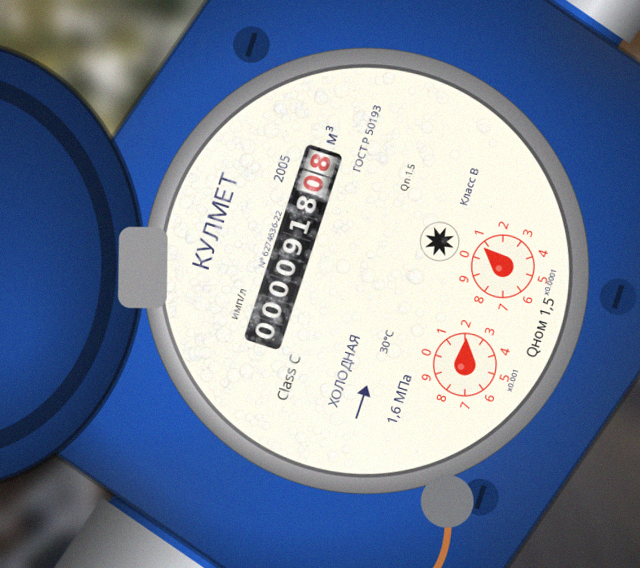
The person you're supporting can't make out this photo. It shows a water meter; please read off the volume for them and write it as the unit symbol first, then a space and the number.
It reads m³ 918.0820
